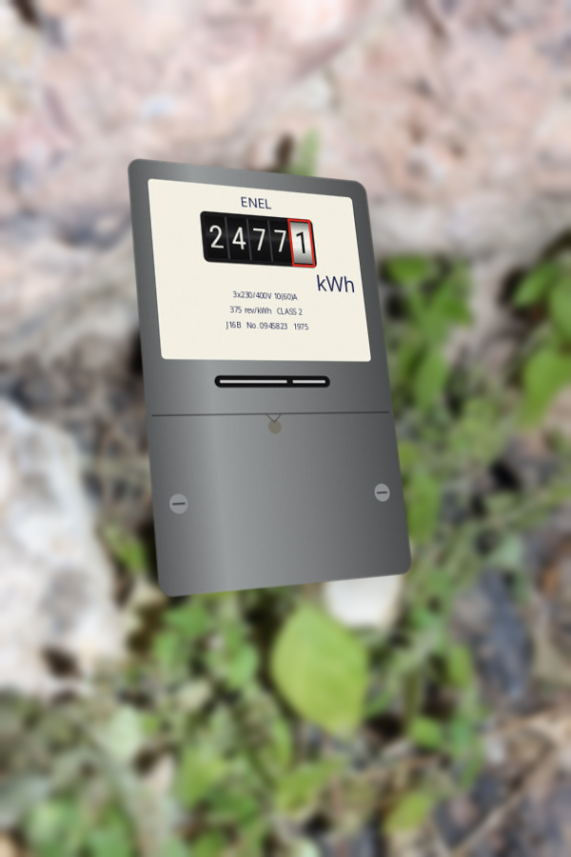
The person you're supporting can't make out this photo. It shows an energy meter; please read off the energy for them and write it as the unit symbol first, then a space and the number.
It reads kWh 2477.1
